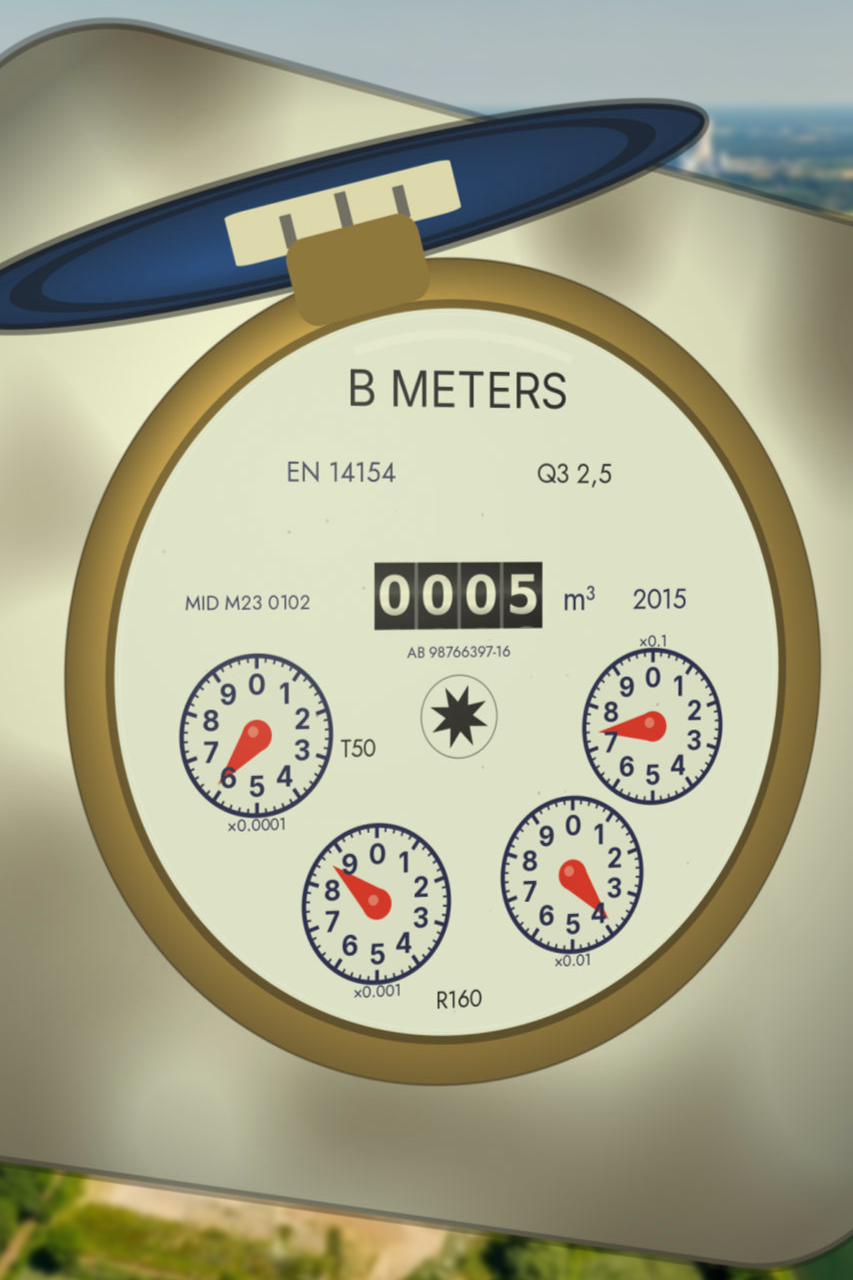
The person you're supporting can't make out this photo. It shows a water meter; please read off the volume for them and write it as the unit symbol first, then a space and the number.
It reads m³ 5.7386
